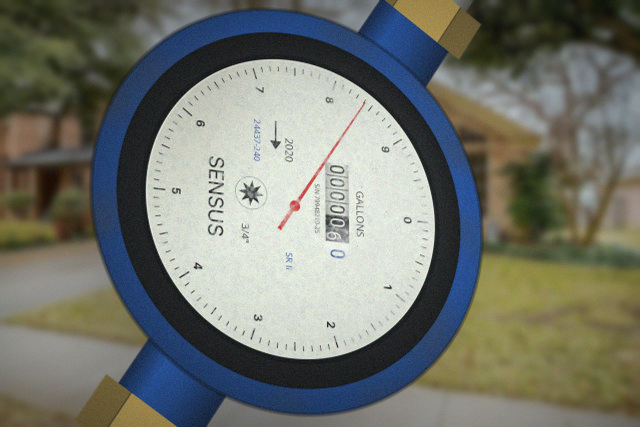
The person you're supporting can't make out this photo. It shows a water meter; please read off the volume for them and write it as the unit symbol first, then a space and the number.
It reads gal 58.4
